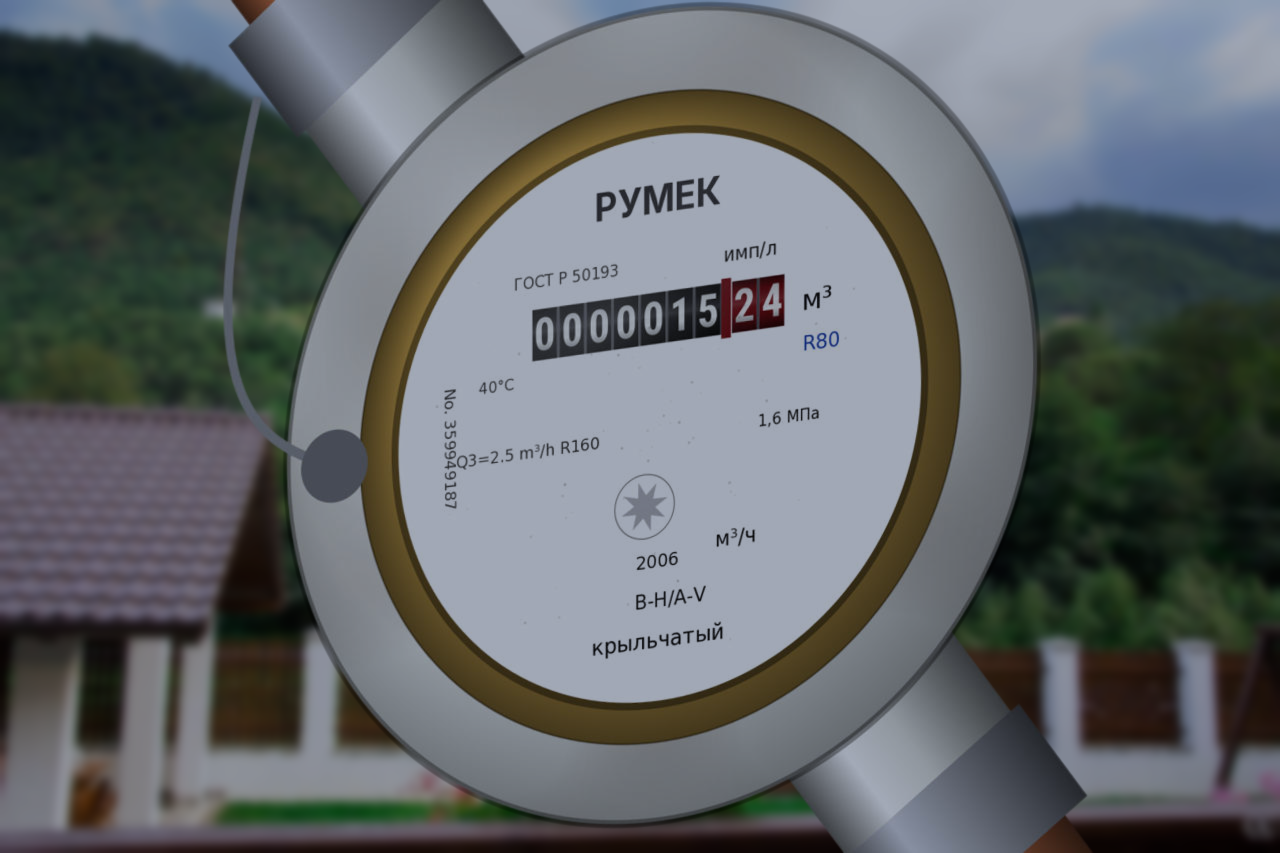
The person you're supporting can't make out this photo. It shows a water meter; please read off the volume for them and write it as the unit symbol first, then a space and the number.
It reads m³ 15.24
